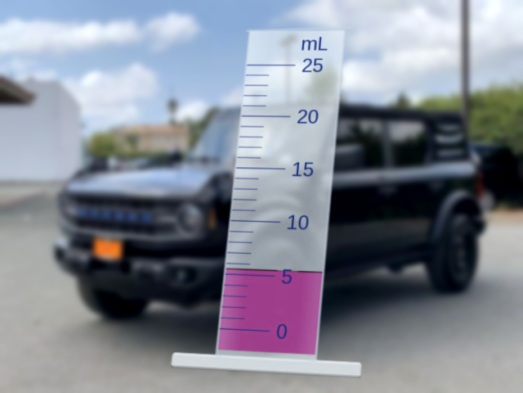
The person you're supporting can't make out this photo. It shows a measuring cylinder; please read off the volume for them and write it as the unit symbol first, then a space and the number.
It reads mL 5.5
